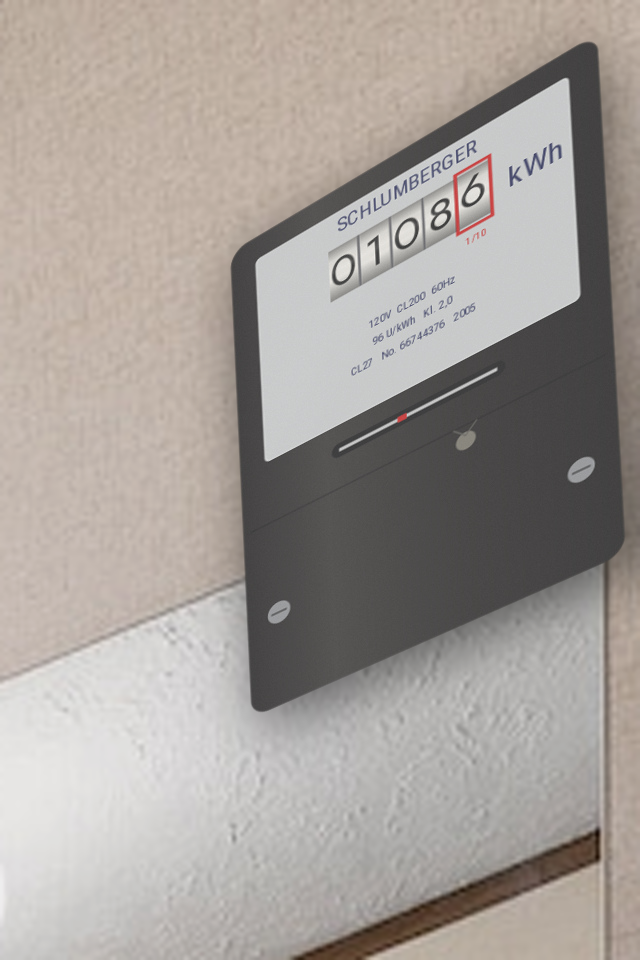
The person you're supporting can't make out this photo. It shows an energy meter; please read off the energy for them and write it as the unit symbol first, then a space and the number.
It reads kWh 108.6
